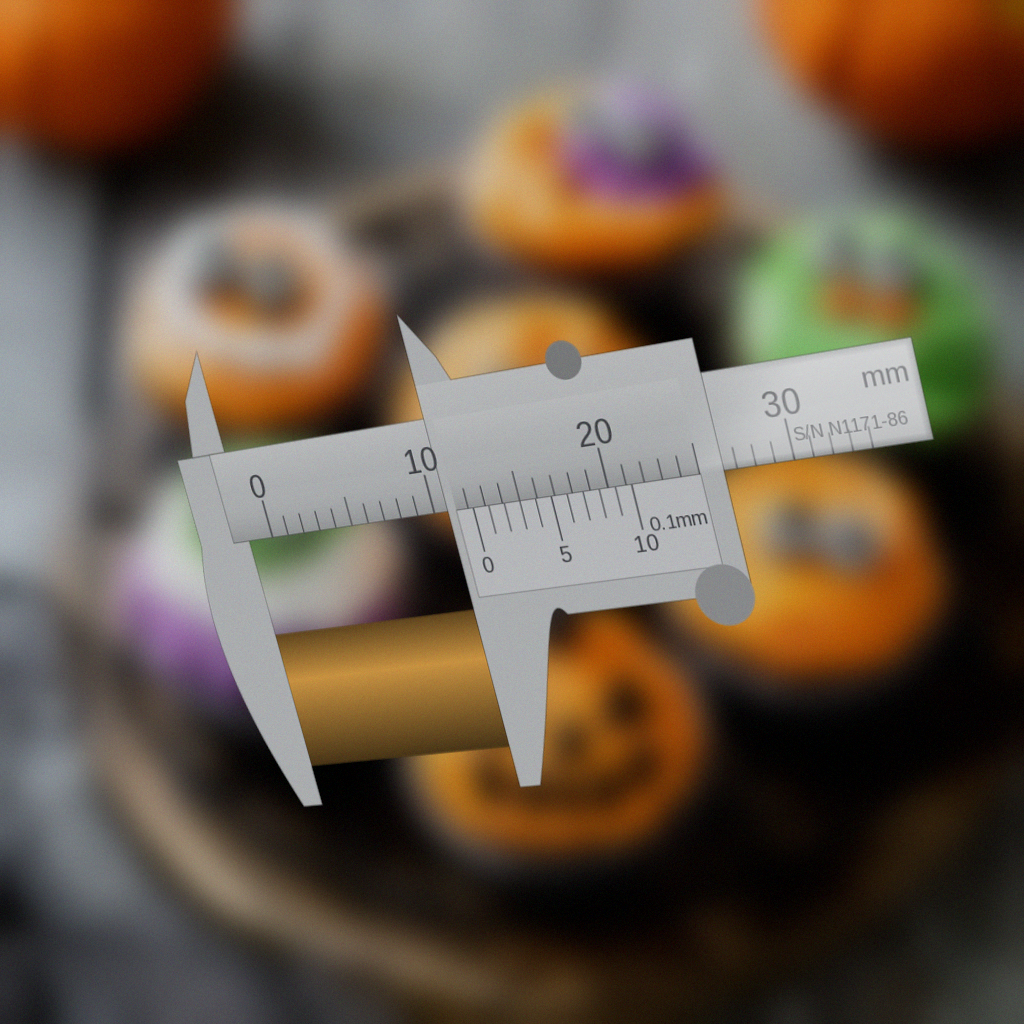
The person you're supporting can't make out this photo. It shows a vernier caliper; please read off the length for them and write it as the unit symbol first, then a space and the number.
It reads mm 12.3
